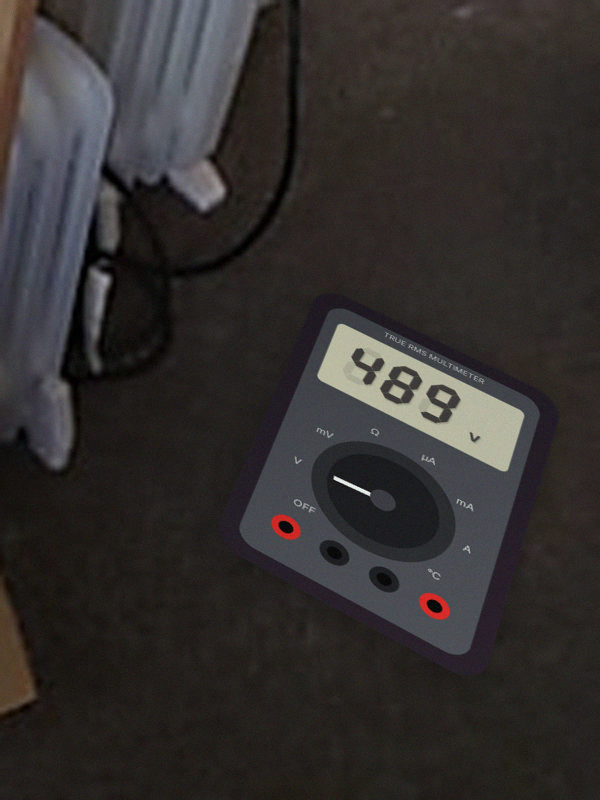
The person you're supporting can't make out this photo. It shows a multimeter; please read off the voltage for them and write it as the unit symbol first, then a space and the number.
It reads V 489
